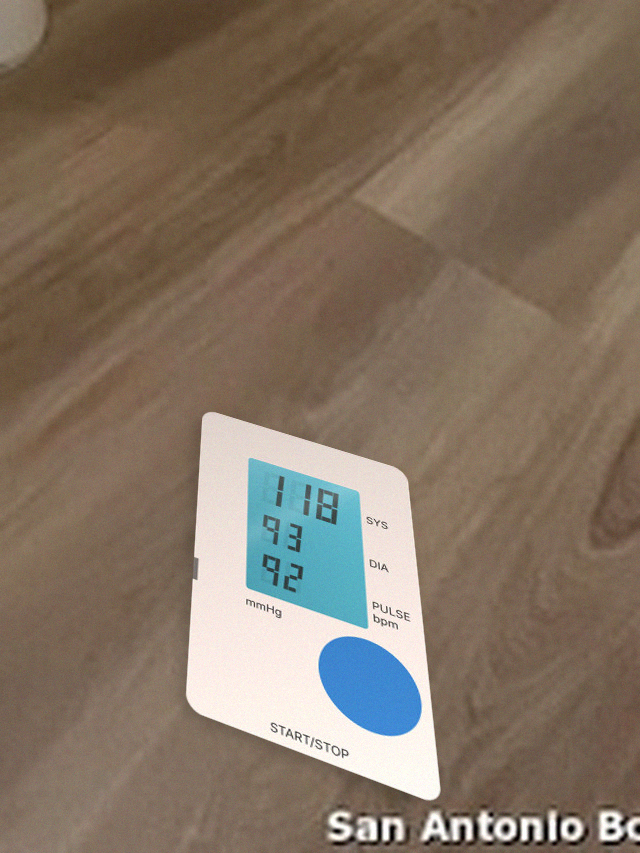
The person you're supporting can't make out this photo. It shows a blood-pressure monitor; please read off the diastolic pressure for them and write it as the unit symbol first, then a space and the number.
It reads mmHg 93
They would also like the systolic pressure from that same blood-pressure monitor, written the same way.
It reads mmHg 118
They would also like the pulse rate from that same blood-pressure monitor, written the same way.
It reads bpm 92
